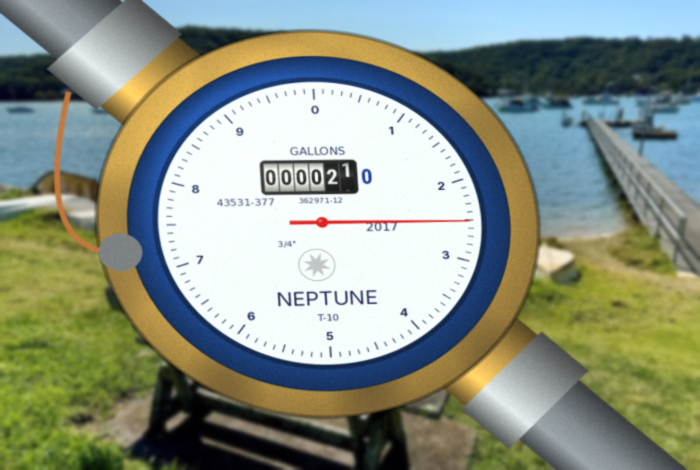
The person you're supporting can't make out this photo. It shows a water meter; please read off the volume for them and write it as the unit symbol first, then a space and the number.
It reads gal 212.5
